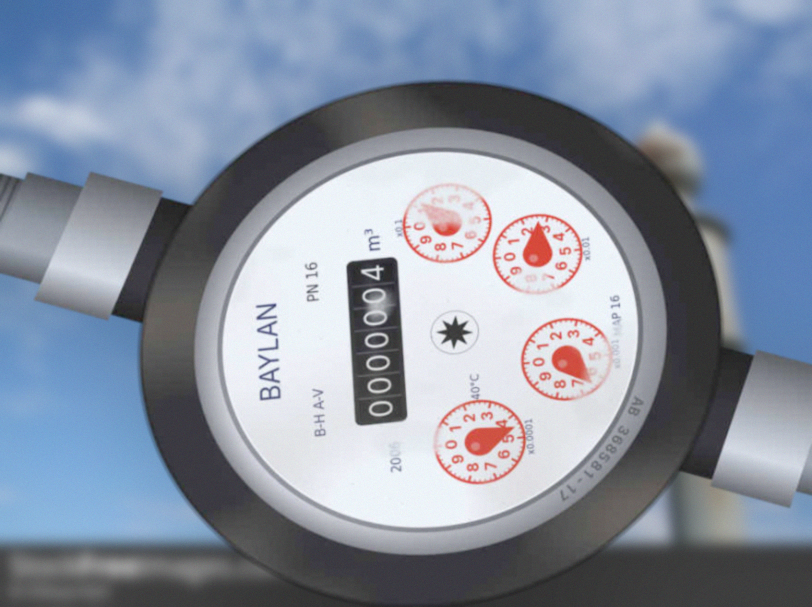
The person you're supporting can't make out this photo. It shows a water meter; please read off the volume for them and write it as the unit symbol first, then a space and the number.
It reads m³ 4.1264
